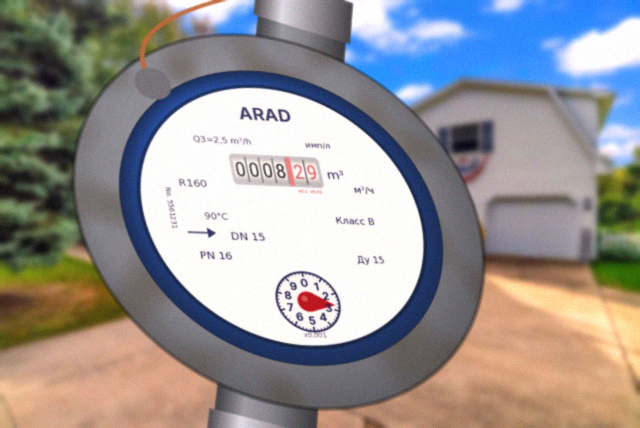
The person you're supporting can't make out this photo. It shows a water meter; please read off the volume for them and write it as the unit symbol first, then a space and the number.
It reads m³ 8.292
